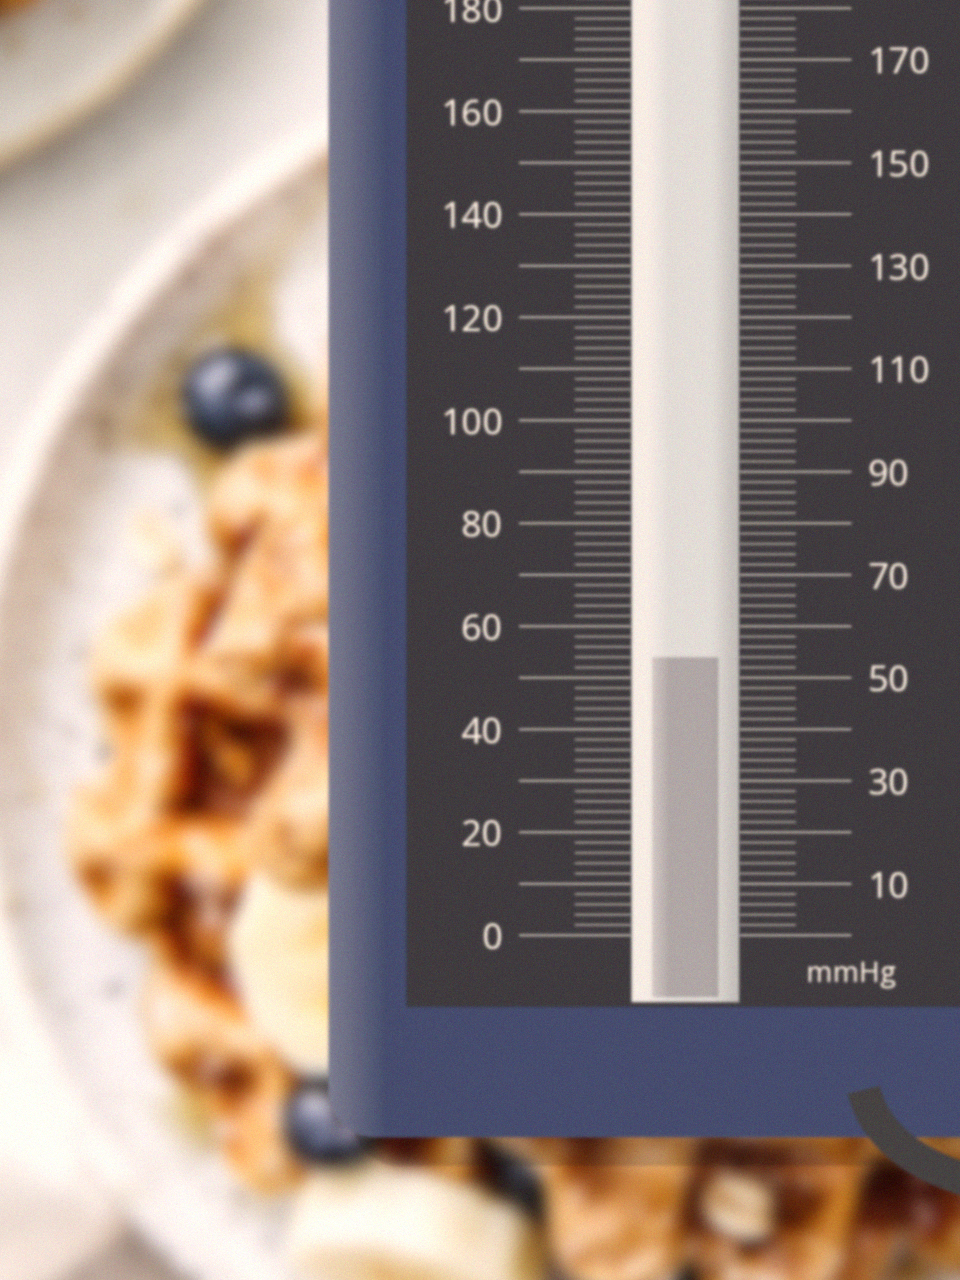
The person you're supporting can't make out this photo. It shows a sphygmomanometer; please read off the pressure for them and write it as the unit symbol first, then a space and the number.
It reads mmHg 54
